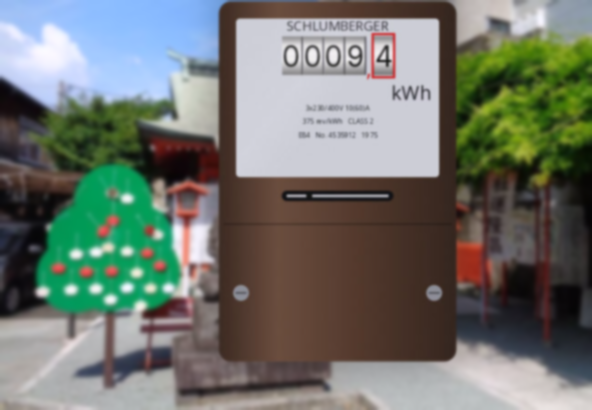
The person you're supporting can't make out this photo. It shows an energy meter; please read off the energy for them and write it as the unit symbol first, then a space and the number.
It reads kWh 9.4
